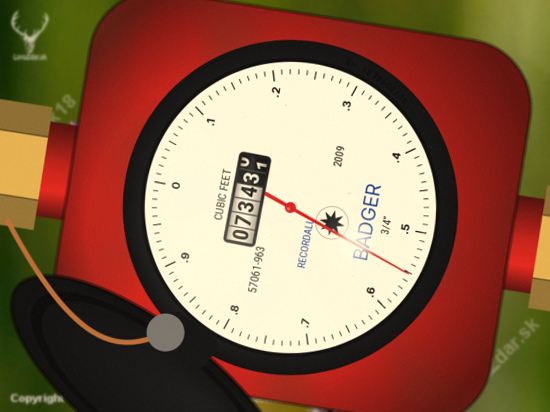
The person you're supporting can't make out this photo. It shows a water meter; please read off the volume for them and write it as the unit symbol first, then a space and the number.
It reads ft³ 73430.55
